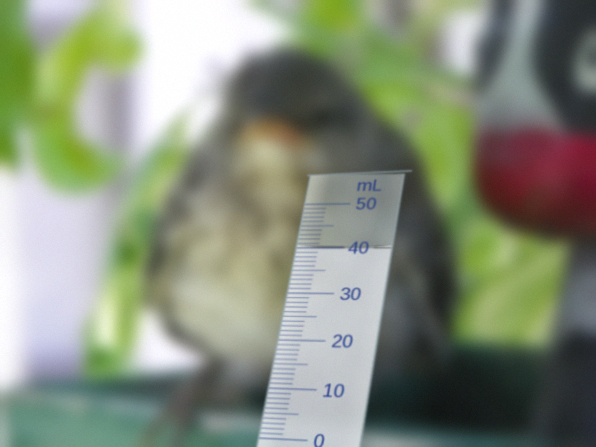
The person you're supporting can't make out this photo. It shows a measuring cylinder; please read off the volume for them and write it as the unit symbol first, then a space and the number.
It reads mL 40
